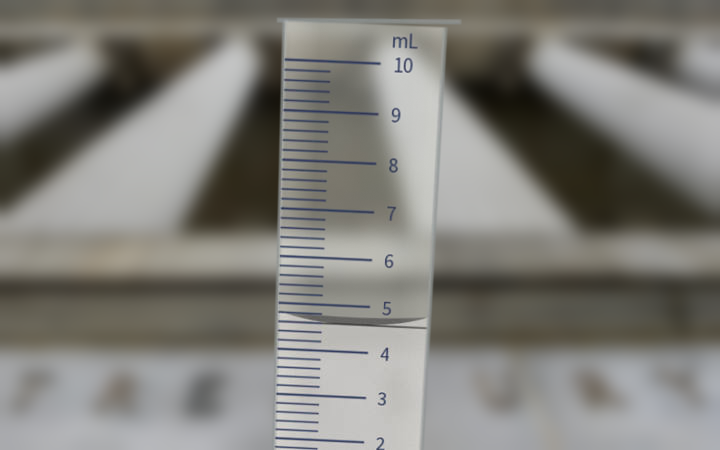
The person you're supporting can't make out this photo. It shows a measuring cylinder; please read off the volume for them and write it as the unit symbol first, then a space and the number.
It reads mL 4.6
